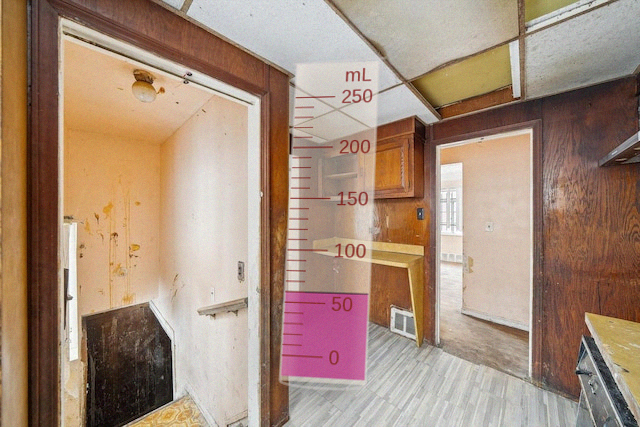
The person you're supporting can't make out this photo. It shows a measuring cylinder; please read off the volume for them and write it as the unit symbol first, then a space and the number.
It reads mL 60
